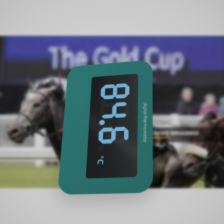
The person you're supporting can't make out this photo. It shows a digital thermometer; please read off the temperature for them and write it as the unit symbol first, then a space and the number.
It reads °C 84.6
